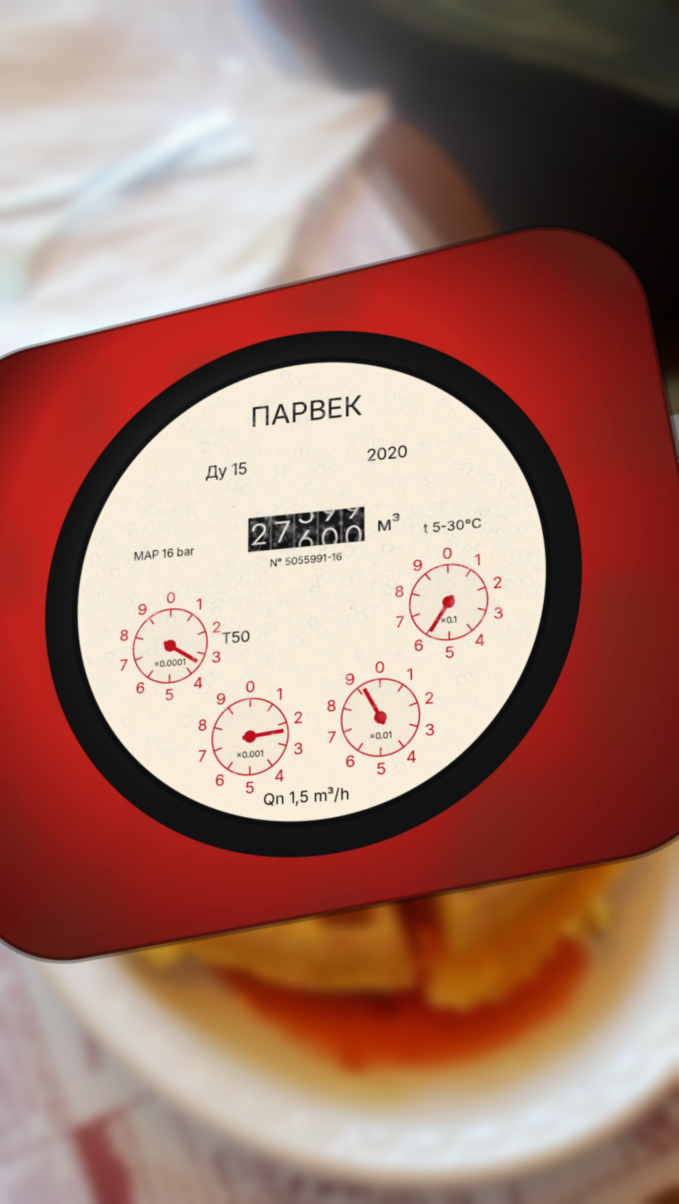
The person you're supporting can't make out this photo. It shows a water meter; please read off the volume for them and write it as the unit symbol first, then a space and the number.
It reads m³ 27599.5923
